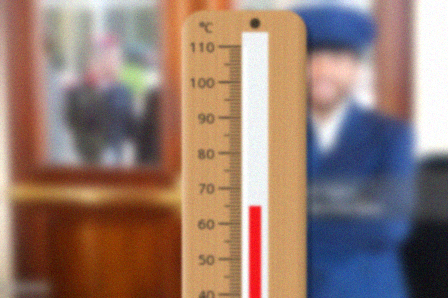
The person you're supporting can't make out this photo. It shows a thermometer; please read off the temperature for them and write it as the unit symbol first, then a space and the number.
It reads °C 65
